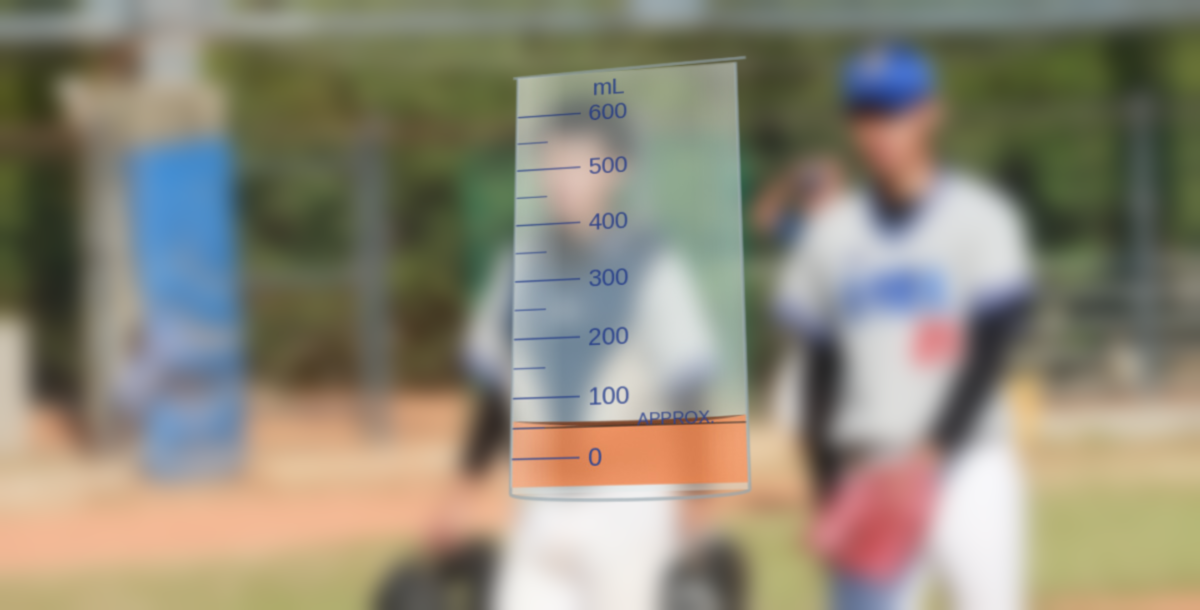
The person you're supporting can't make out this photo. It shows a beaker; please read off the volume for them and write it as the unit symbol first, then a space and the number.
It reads mL 50
